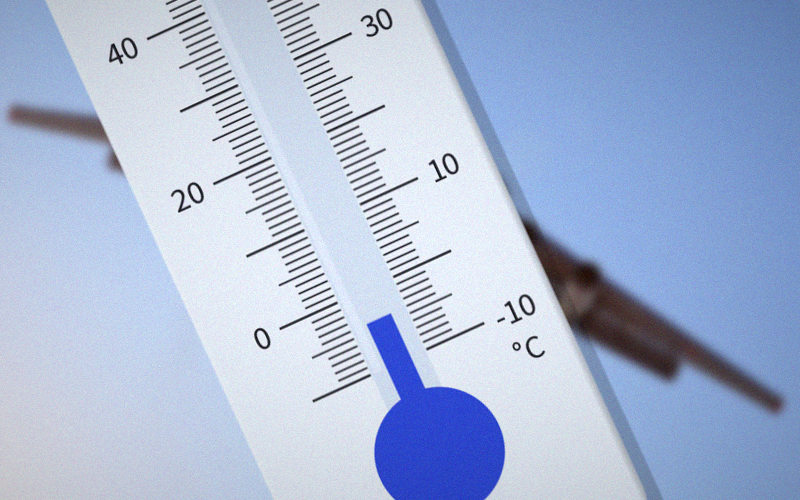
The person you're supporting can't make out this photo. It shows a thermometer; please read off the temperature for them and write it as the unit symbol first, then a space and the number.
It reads °C -4
